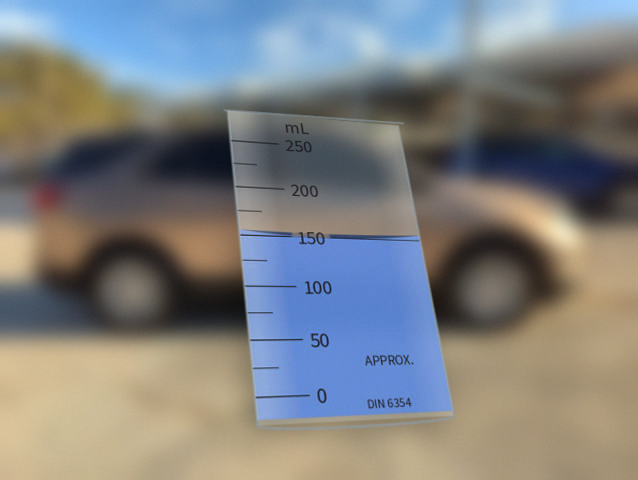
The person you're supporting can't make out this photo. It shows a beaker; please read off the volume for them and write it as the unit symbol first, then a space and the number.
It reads mL 150
